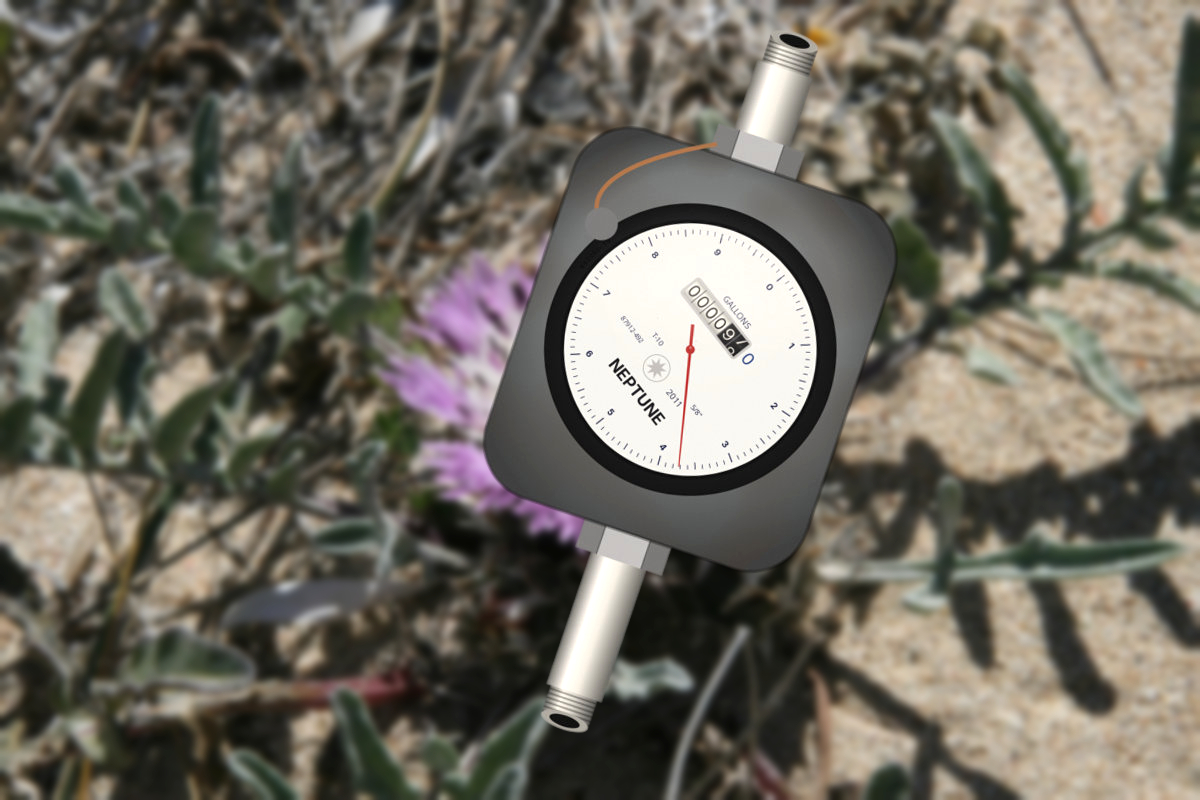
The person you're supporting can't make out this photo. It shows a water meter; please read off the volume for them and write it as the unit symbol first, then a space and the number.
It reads gal 973.7
